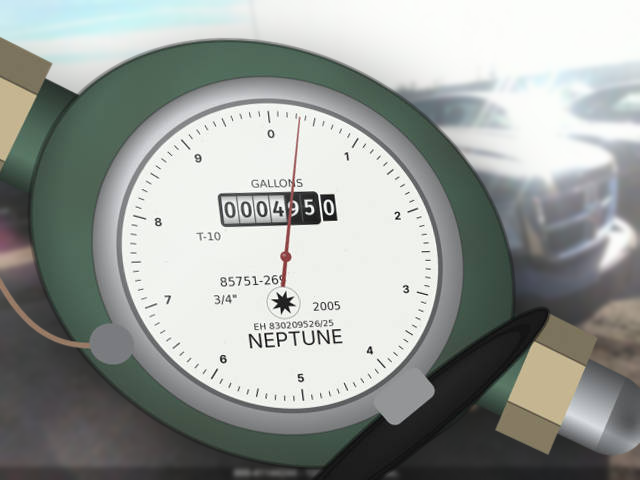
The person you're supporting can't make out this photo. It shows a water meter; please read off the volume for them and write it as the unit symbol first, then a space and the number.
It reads gal 4950.3
